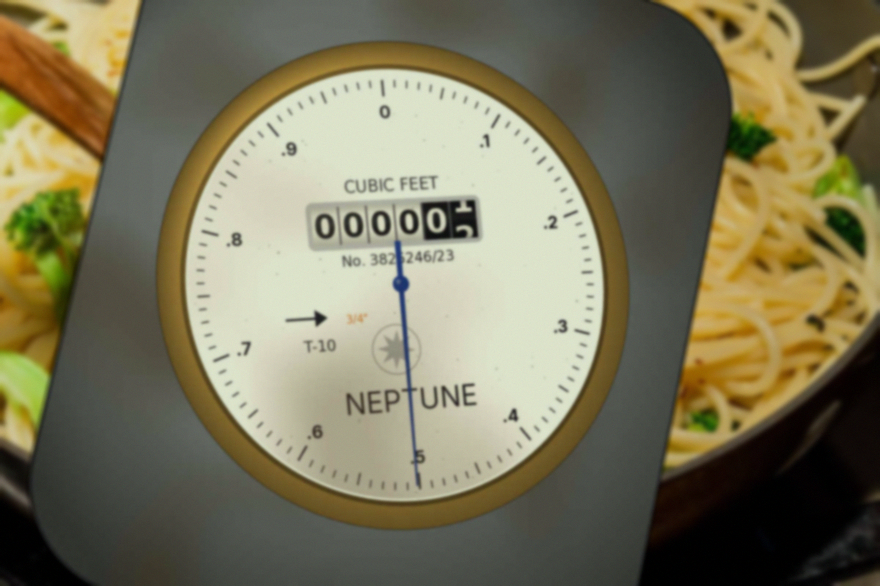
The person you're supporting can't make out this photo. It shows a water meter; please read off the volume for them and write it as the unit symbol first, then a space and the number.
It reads ft³ 1.50
